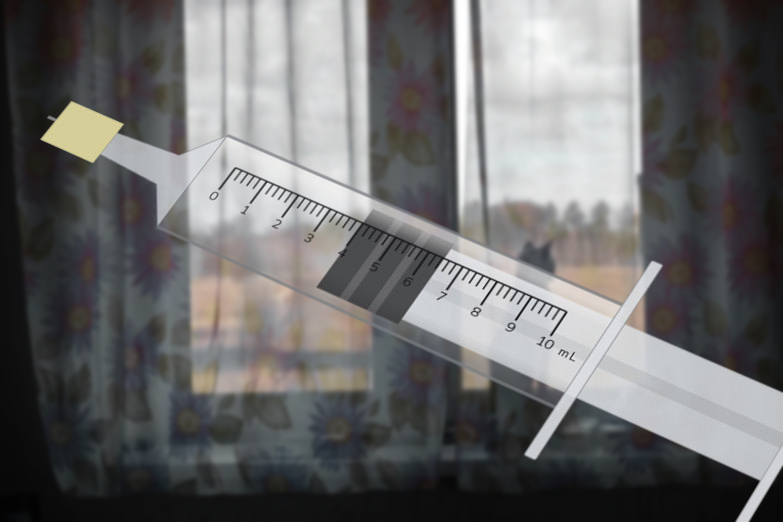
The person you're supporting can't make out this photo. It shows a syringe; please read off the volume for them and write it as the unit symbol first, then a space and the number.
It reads mL 4
